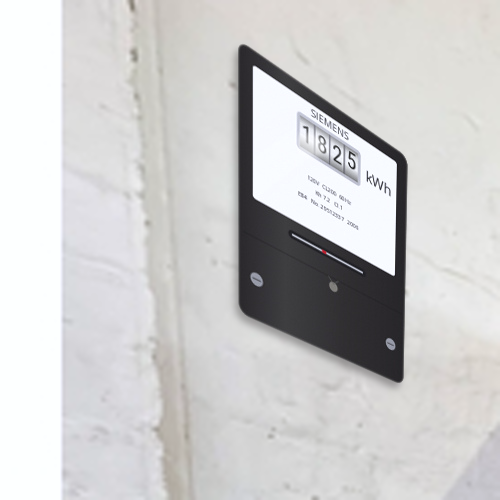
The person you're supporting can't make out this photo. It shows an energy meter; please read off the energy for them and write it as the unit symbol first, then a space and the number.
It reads kWh 1825
